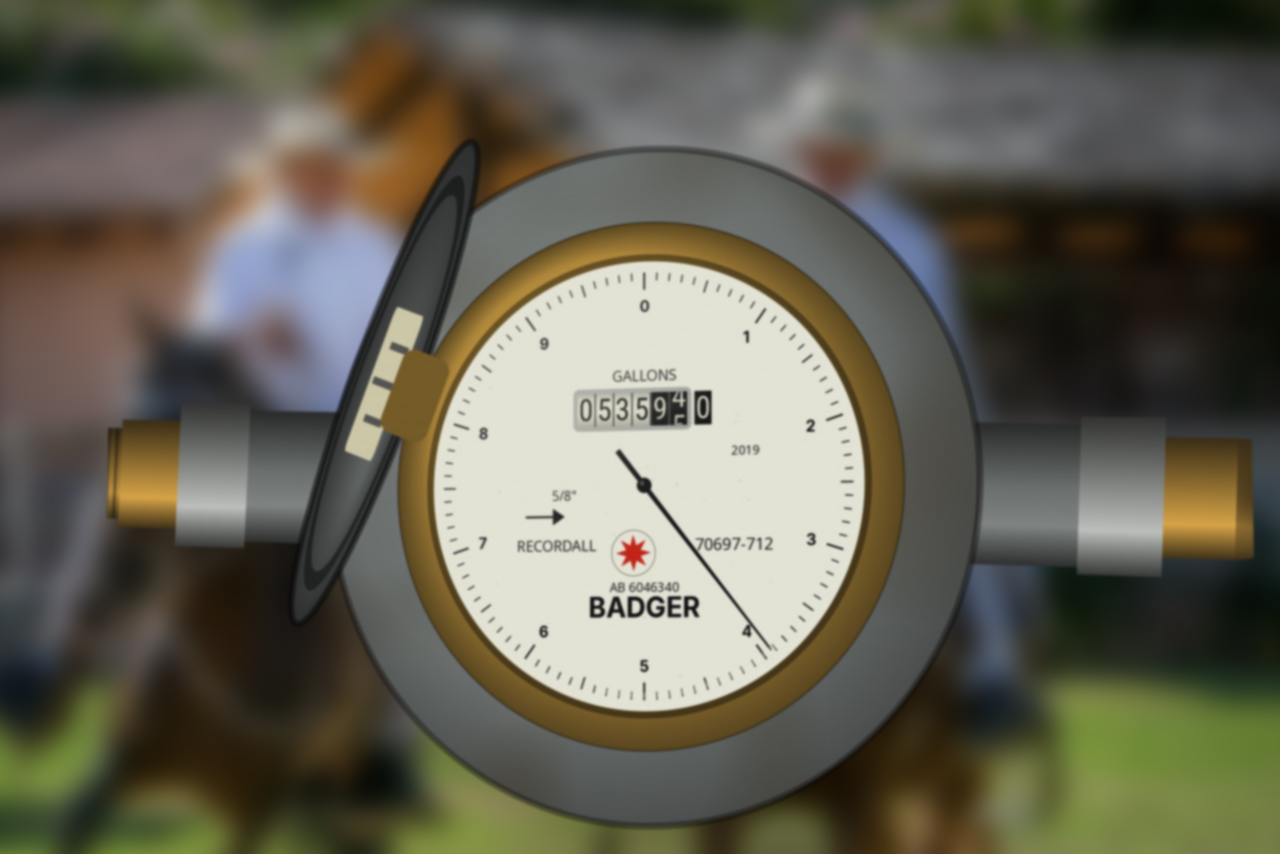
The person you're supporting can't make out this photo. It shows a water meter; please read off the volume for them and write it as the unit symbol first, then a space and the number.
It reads gal 535943.9
